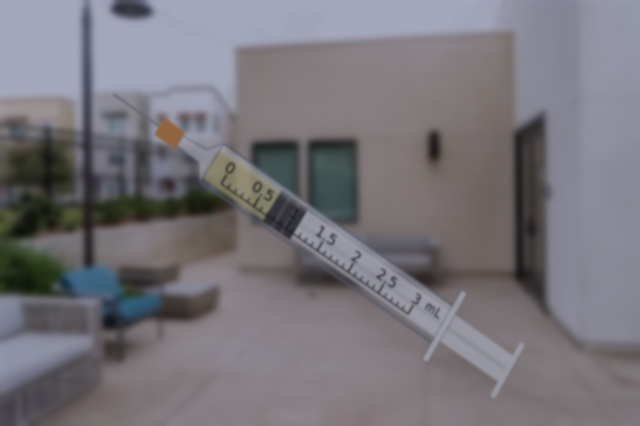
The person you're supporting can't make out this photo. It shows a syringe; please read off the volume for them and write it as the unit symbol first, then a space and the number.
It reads mL 0.7
